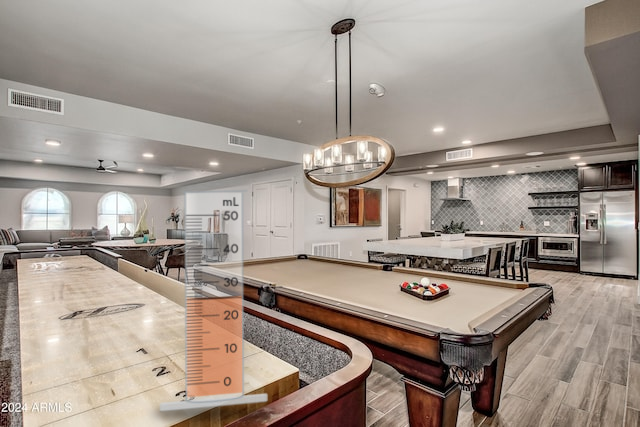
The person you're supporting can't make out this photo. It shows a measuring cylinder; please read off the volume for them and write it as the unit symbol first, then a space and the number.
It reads mL 25
